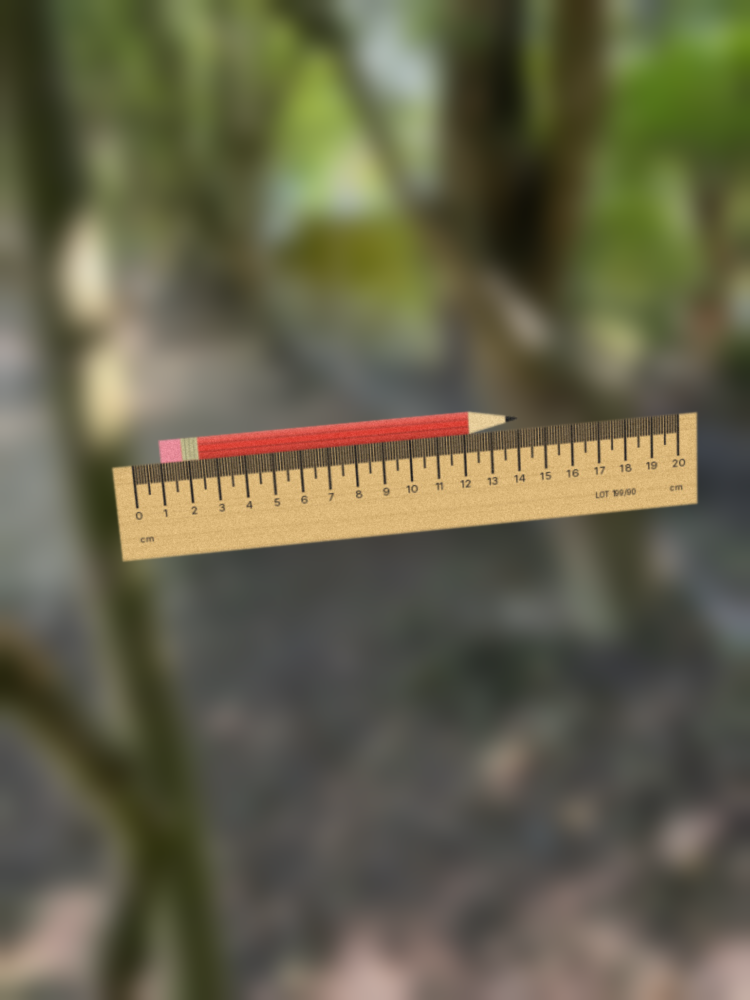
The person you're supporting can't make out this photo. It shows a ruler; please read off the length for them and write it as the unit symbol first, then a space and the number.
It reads cm 13
